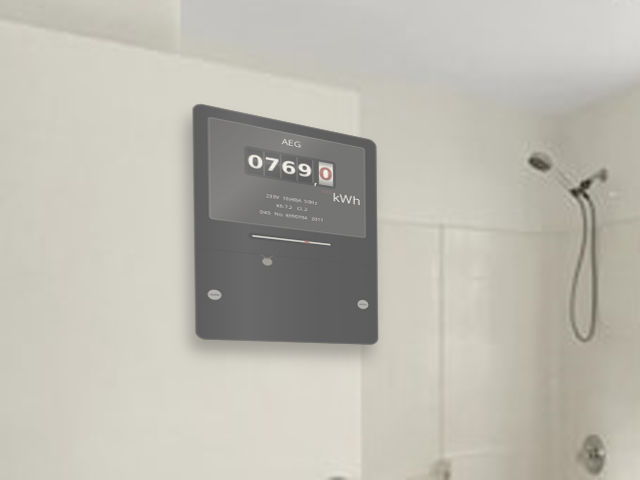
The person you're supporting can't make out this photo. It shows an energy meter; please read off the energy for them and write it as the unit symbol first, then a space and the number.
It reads kWh 769.0
